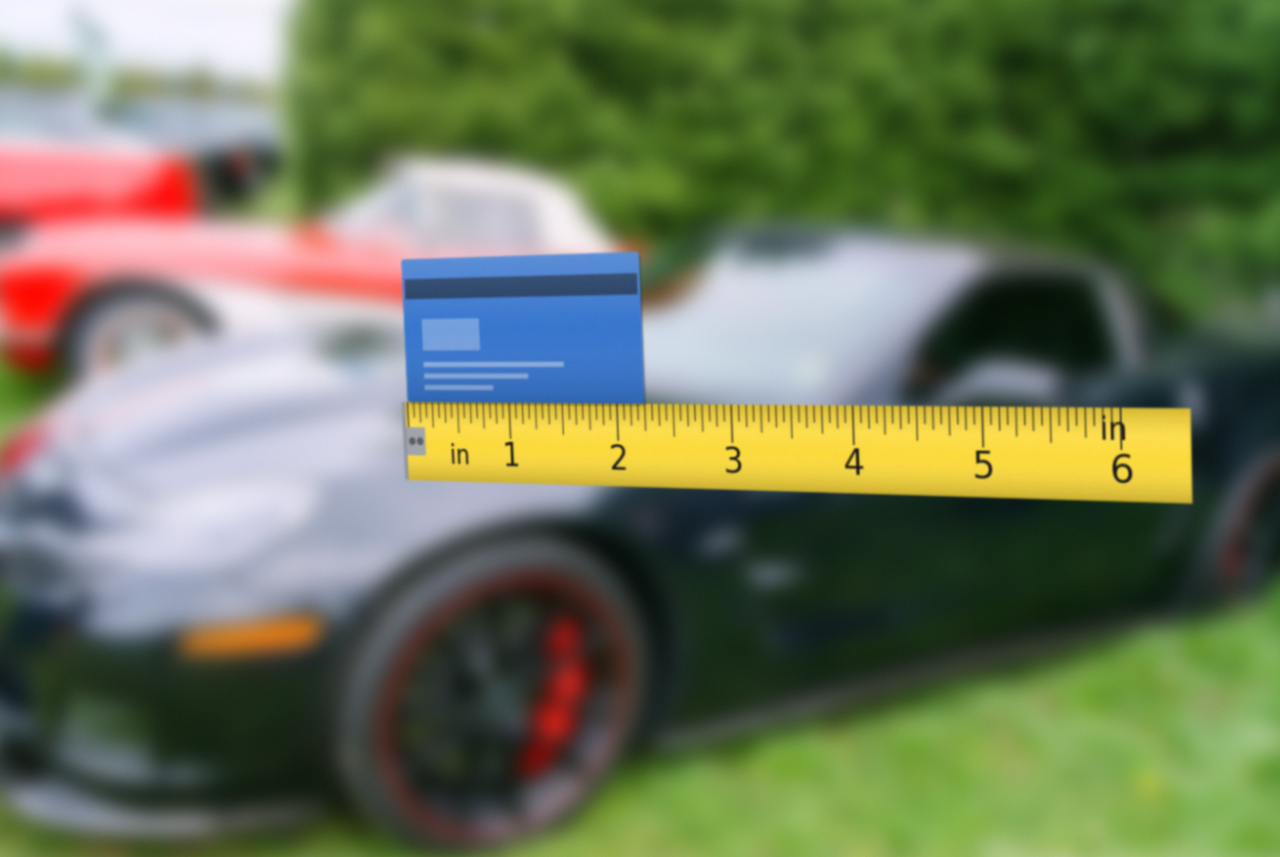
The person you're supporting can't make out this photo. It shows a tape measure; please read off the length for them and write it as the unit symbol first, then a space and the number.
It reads in 2.25
